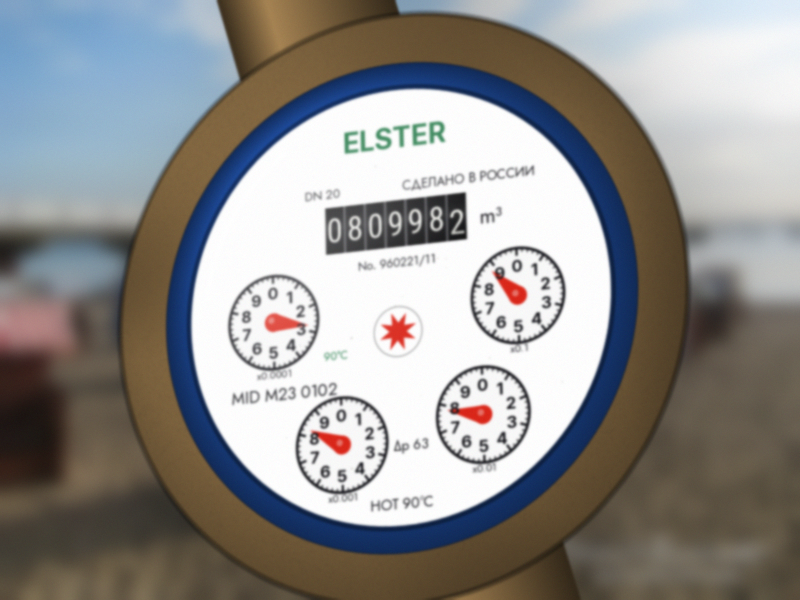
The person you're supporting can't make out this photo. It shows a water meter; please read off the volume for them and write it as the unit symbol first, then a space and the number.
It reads m³ 809981.8782
